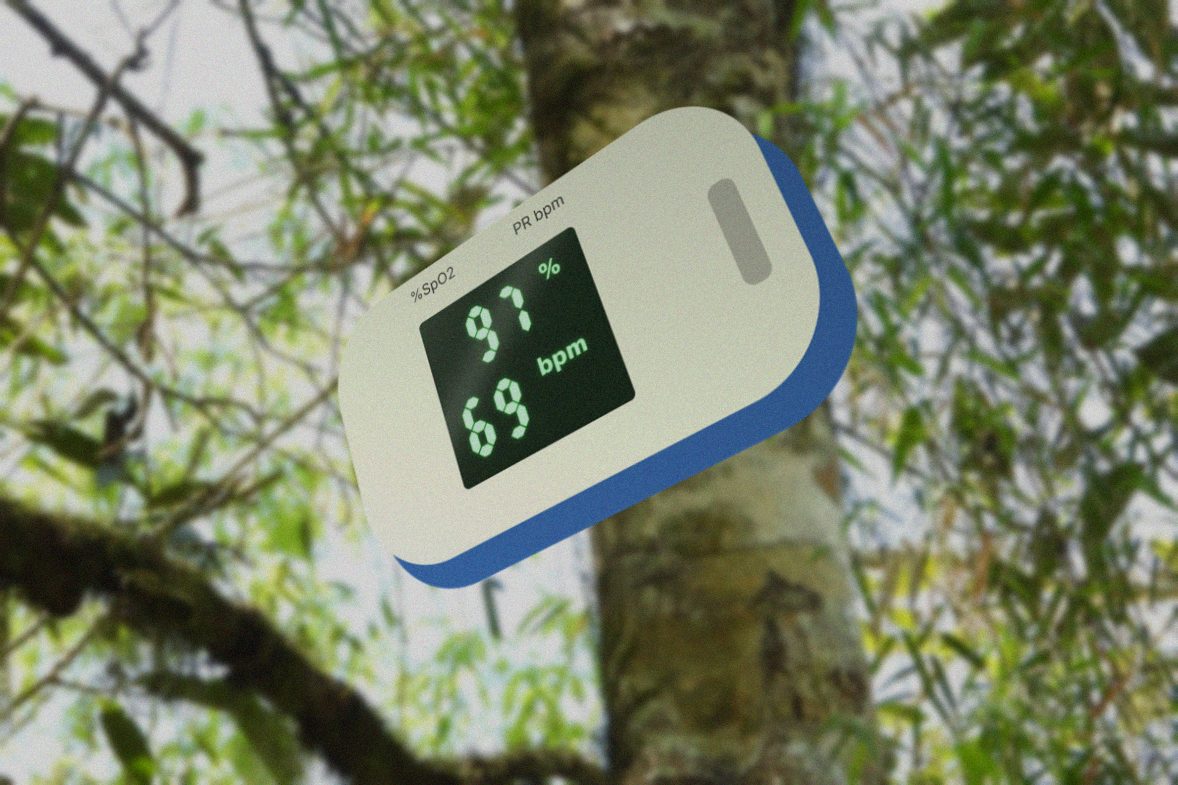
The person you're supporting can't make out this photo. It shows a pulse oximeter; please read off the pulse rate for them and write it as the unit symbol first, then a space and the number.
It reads bpm 69
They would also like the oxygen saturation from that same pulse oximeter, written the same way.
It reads % 97
